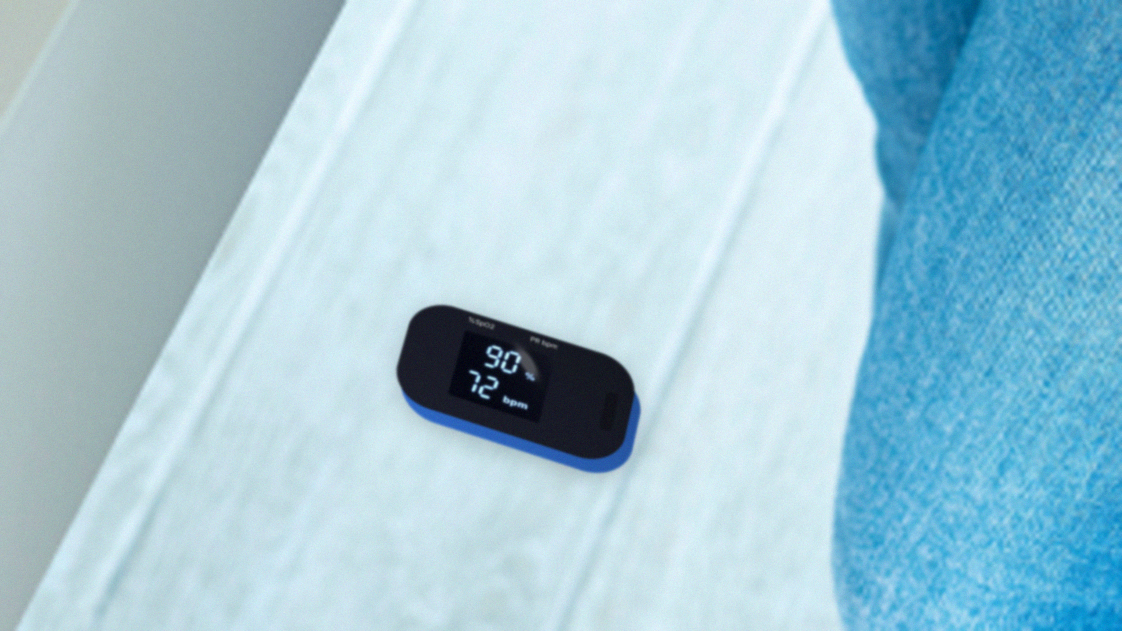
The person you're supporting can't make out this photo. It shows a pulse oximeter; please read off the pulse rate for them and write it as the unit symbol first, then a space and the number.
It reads bpm 72
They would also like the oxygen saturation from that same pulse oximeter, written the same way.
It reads % 90
